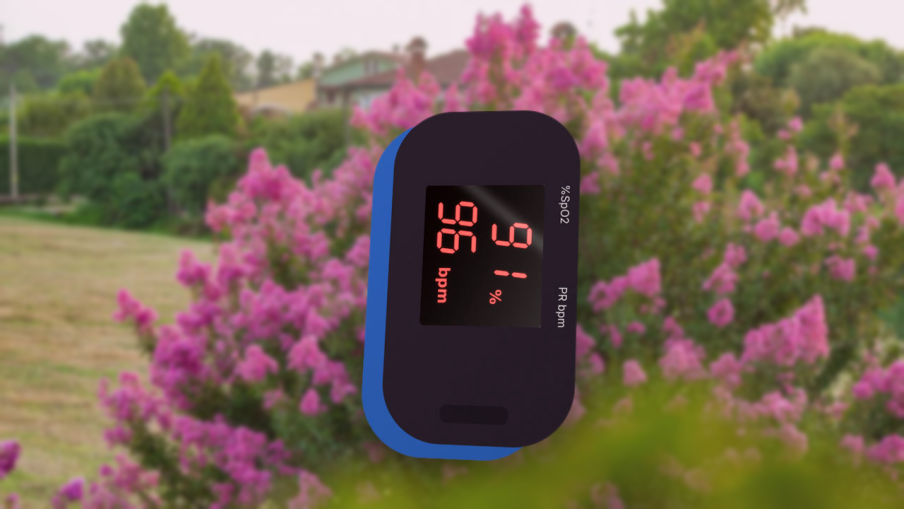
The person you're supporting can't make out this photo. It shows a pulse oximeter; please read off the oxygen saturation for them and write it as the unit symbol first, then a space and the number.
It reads % 91
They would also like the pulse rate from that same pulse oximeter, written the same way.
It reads bpm 96
